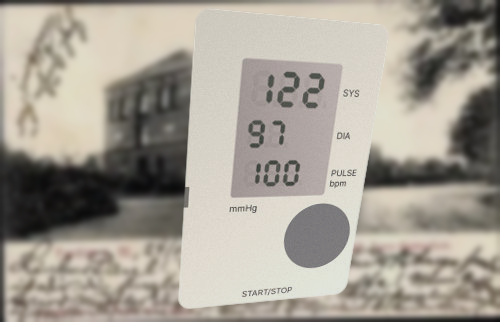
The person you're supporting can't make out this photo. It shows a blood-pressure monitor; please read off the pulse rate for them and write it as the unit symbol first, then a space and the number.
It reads bpm 100
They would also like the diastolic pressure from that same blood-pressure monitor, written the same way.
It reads mmHg 97
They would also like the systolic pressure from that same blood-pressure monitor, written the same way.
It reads mmHg 122
